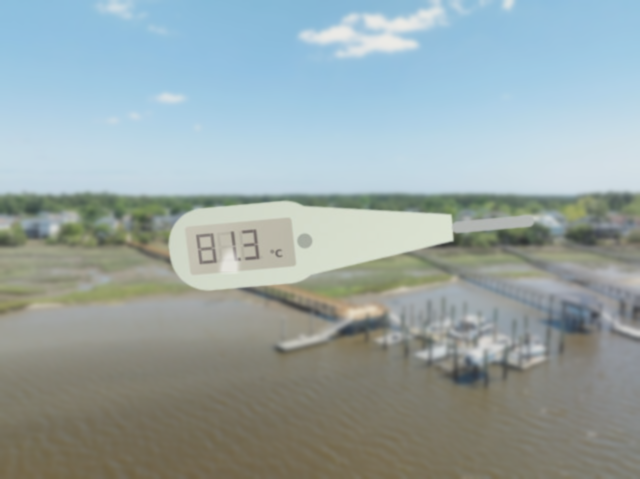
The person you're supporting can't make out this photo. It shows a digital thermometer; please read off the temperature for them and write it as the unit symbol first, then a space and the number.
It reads °C 81.3
